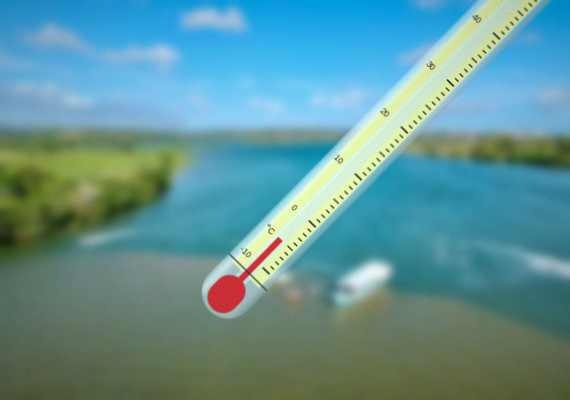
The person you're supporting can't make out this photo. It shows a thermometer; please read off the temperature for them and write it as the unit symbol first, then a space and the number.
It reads °C -5
